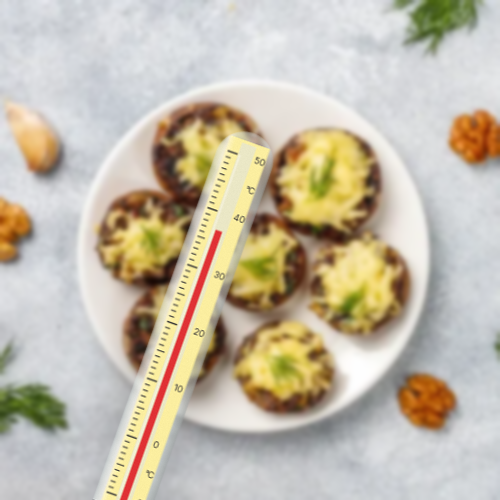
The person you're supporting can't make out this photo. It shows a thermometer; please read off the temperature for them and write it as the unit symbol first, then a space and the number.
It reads °C 37
